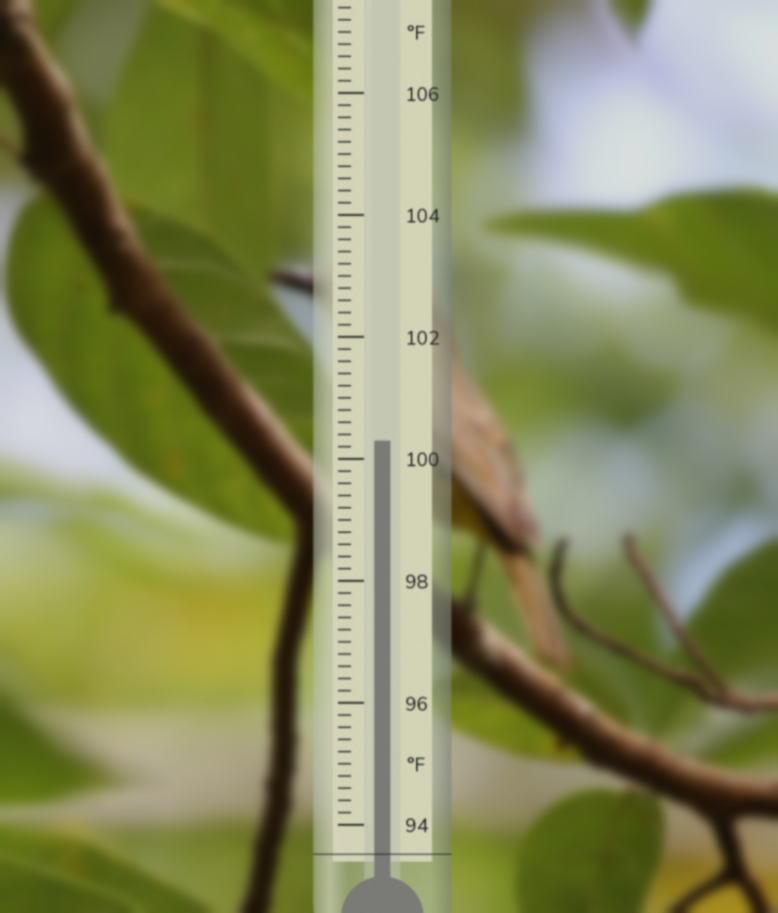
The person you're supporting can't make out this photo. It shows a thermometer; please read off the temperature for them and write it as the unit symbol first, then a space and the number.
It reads °F 100.3
